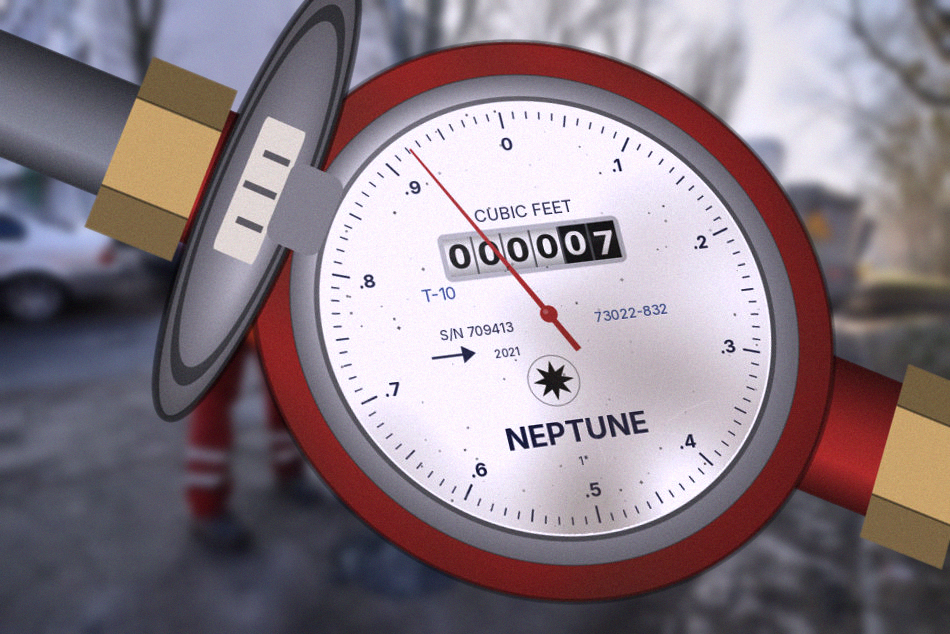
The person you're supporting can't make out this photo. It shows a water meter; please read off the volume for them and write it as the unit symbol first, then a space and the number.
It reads ft³ 6.92
